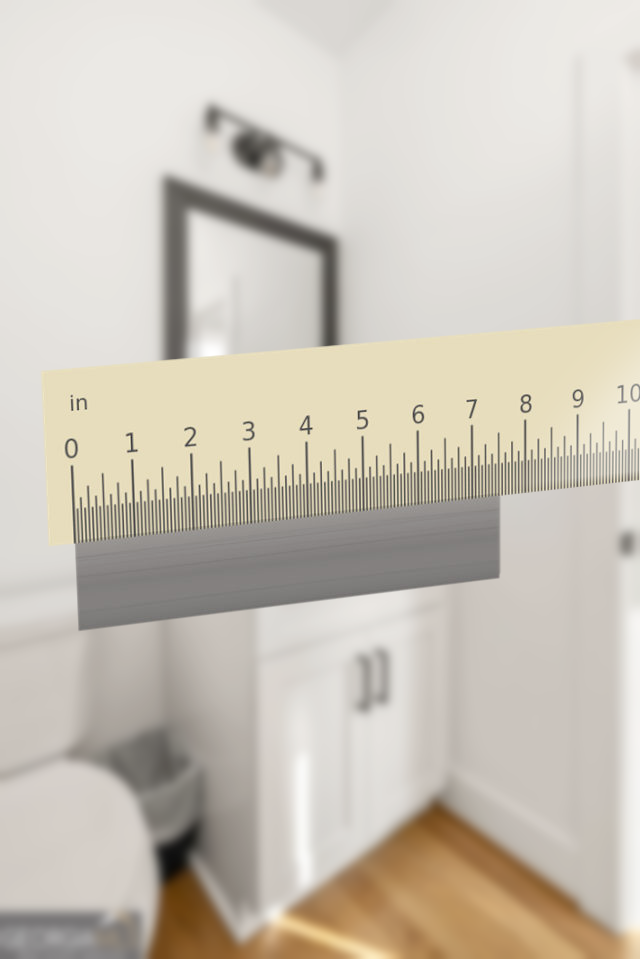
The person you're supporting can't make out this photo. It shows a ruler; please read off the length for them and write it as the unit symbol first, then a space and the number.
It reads in 7.5
